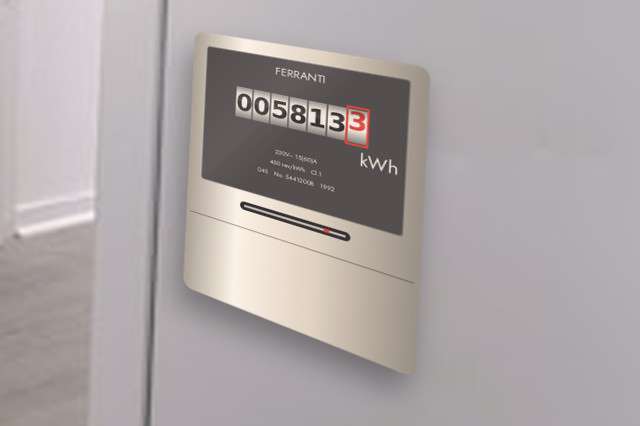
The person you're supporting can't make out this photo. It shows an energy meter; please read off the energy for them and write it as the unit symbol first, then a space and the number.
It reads kWh 5813.3
